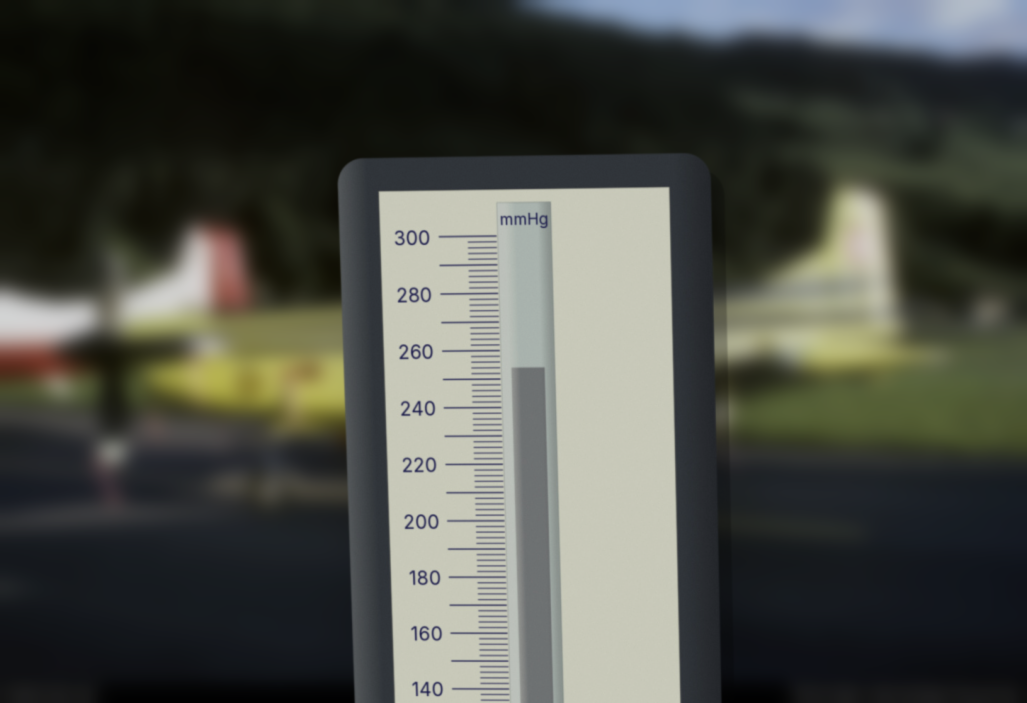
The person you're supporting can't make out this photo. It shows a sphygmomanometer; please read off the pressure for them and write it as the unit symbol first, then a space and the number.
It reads mmHg 254
